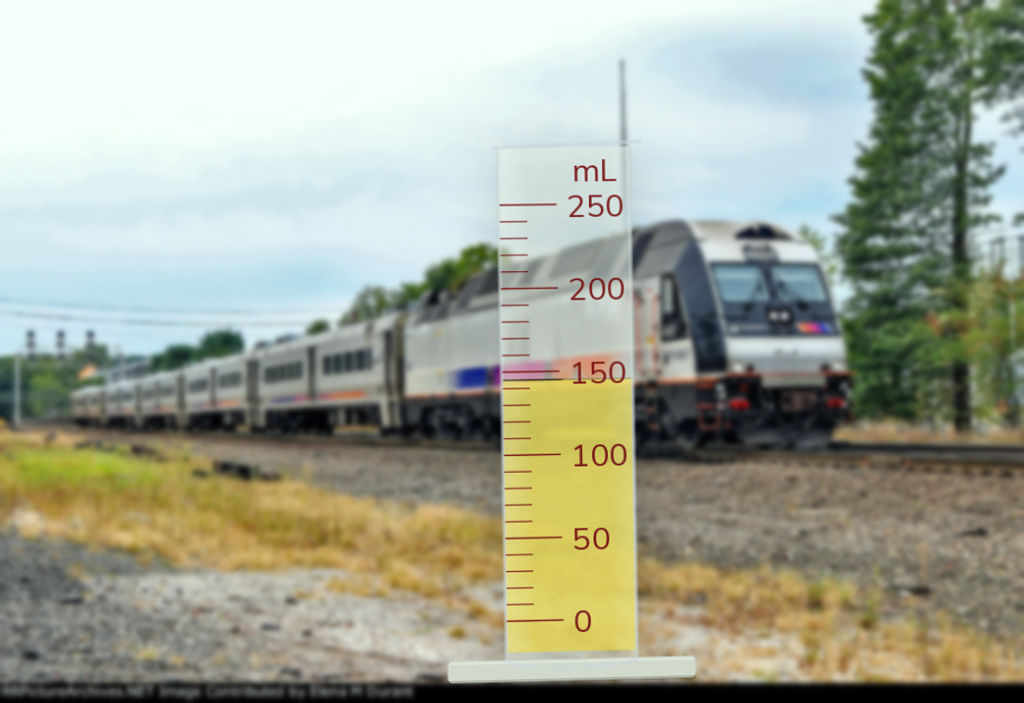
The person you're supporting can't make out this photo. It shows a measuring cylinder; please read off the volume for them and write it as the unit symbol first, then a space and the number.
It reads mL 145
